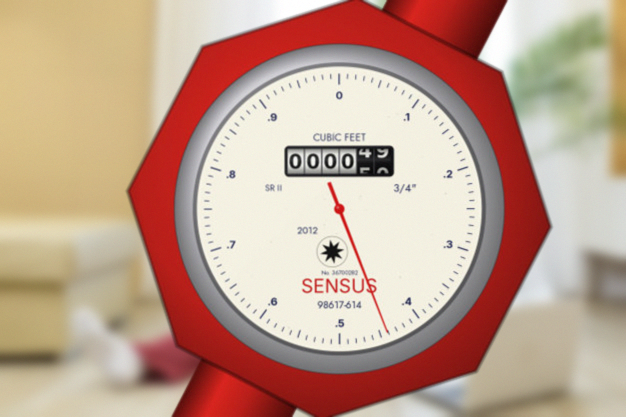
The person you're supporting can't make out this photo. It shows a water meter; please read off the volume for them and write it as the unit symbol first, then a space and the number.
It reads ft³ 49.44
